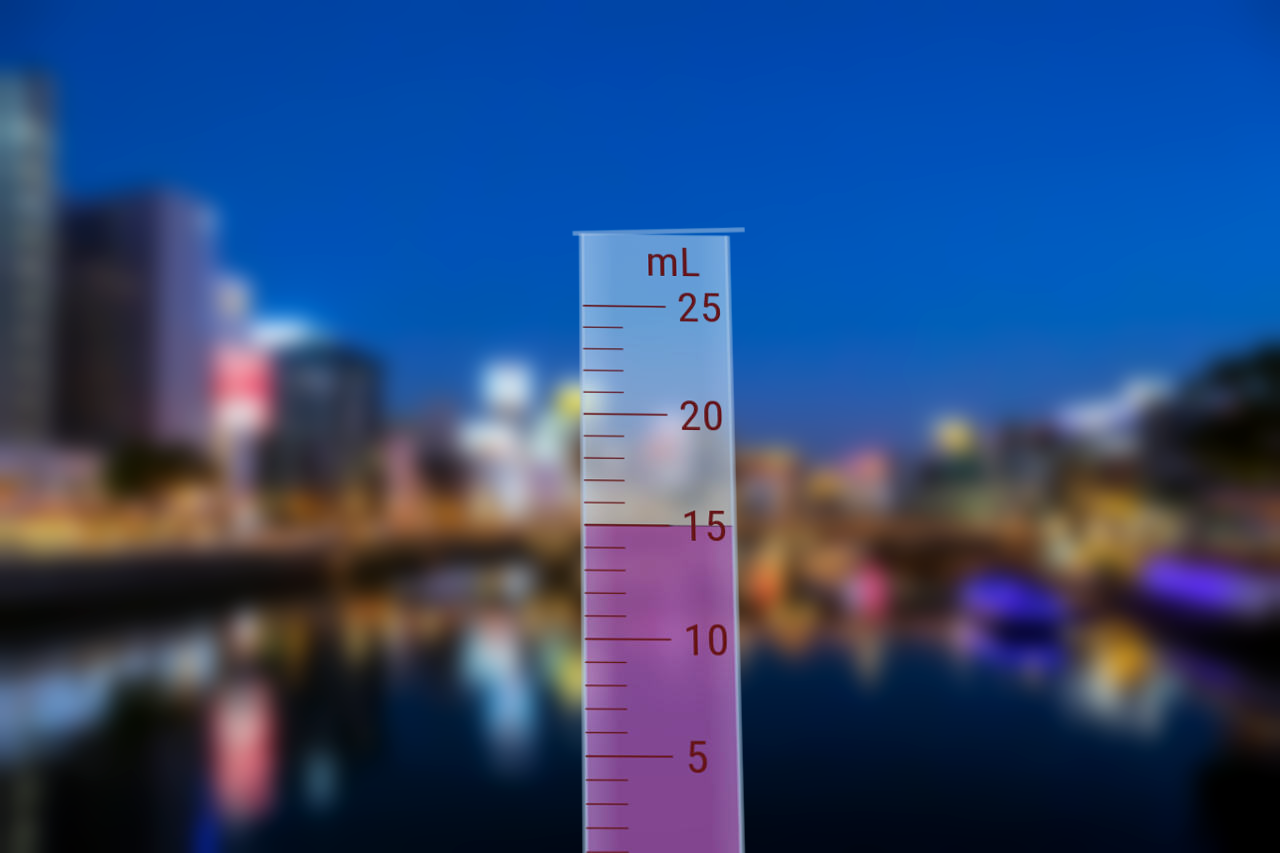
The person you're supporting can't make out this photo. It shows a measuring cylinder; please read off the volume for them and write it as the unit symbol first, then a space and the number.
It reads mL 15
